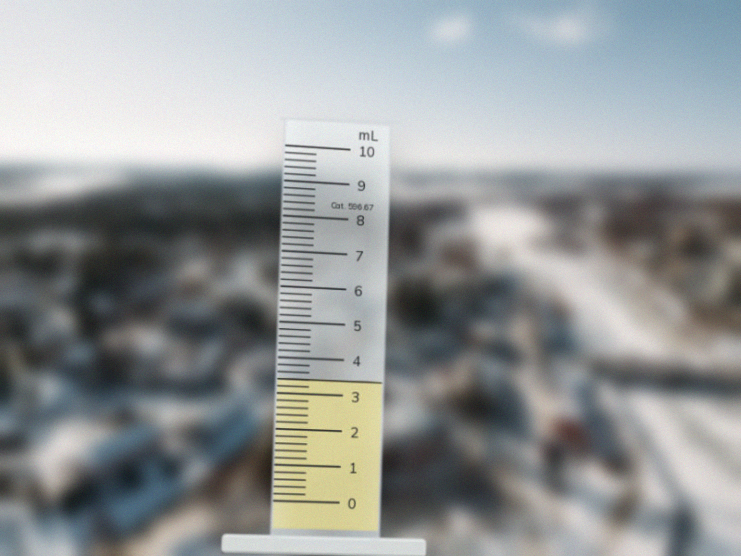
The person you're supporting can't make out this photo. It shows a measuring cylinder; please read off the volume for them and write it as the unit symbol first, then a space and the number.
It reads mL 3.4
